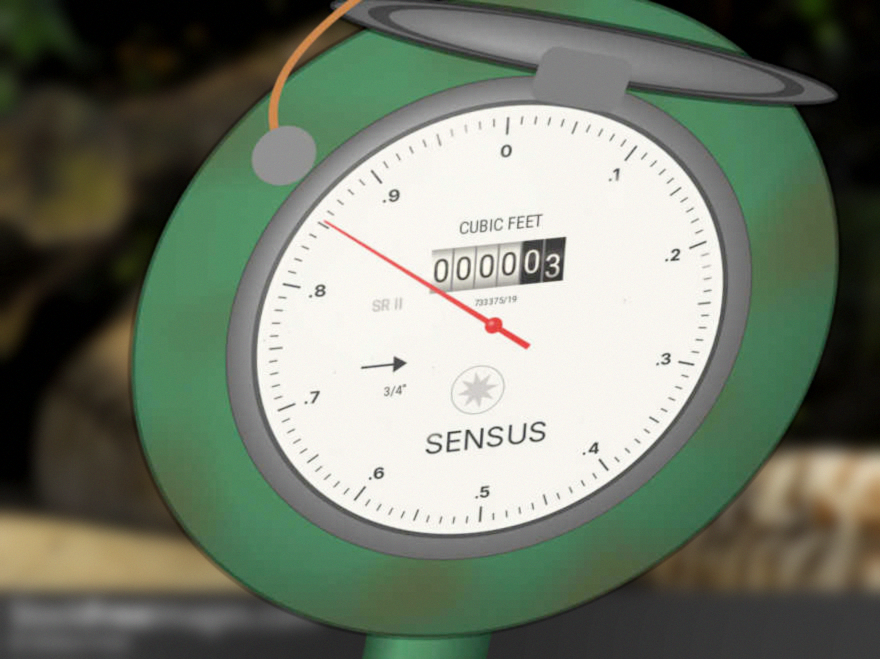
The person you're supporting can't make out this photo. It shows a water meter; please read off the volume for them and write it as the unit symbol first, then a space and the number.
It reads ft³ 2.85
